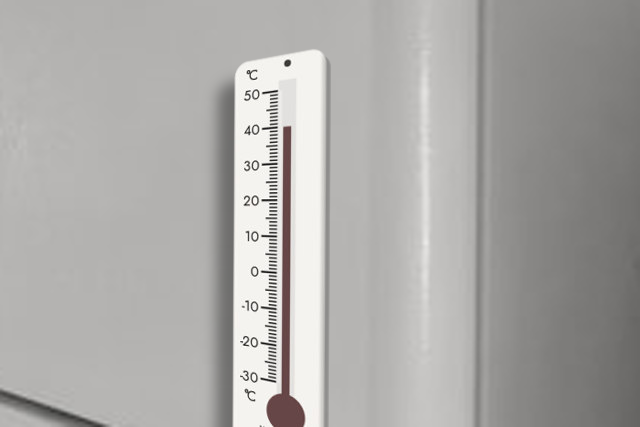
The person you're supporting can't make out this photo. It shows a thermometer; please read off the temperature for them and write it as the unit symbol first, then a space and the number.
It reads °C 40
